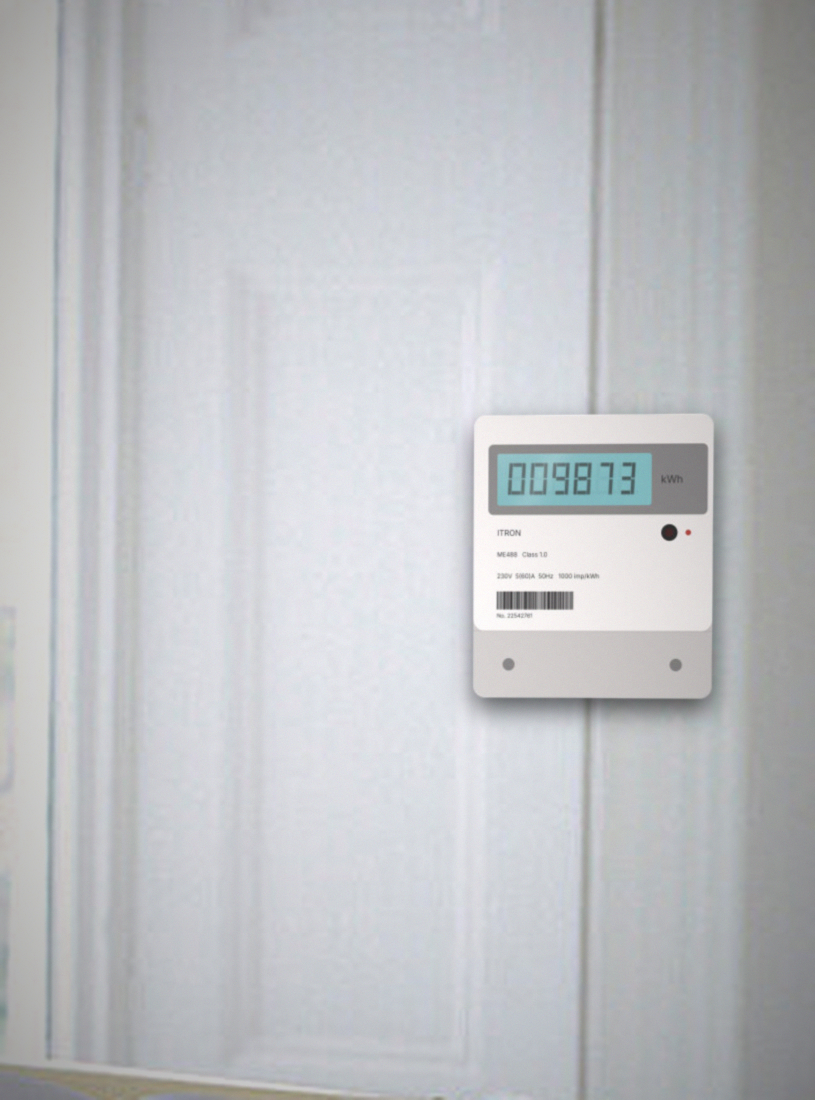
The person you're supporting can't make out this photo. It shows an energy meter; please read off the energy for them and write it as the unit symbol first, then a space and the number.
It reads kWh 9873
